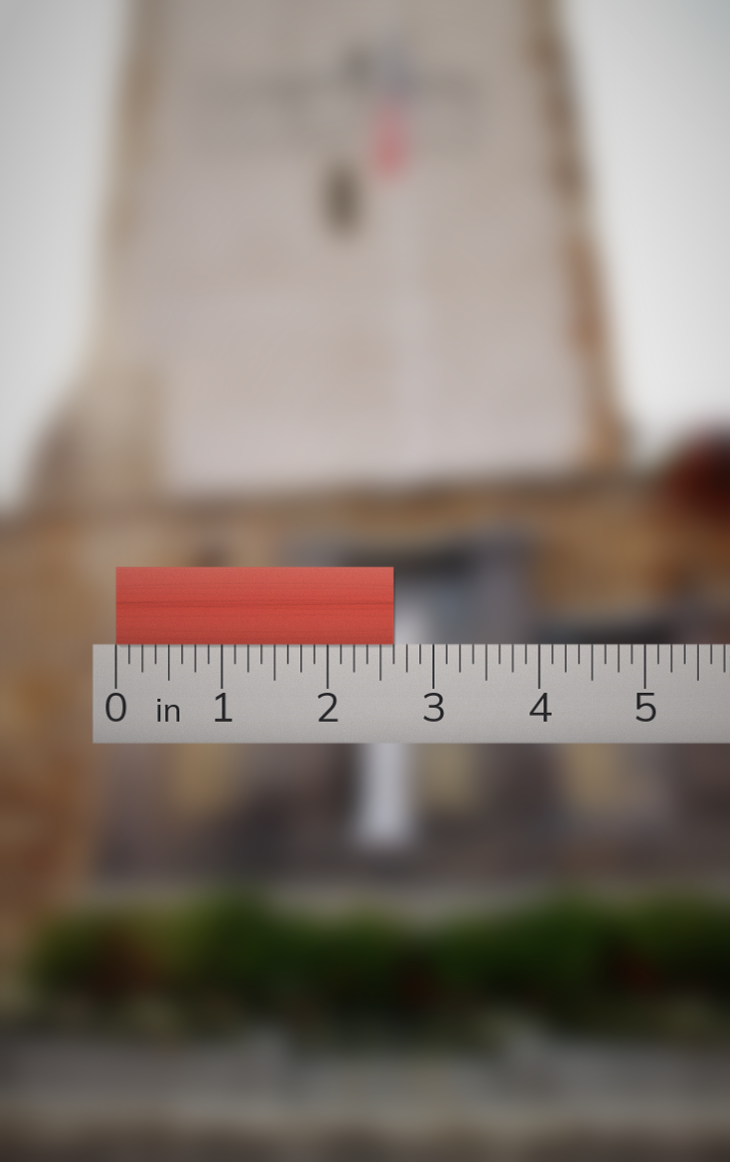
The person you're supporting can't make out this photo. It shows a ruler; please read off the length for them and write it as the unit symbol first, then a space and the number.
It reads in 2.625
